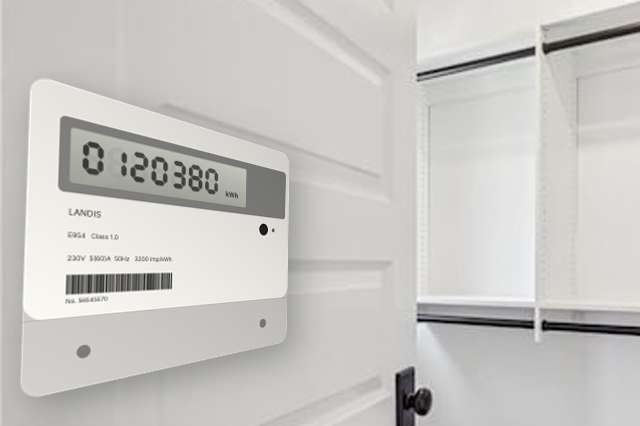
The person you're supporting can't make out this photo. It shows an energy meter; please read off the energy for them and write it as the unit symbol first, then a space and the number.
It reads kWh 120380
